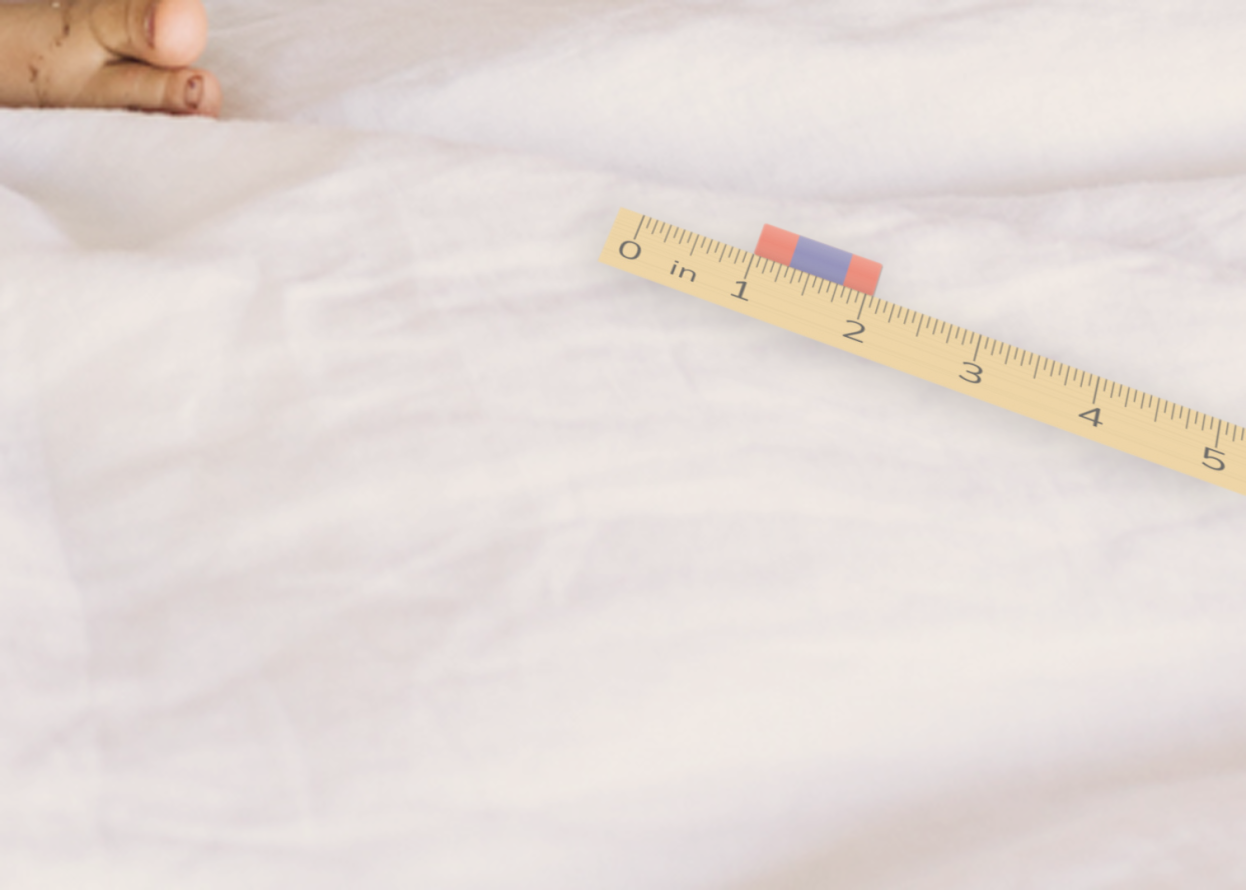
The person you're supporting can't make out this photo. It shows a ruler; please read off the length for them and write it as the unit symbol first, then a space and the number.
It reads in 1.0625
